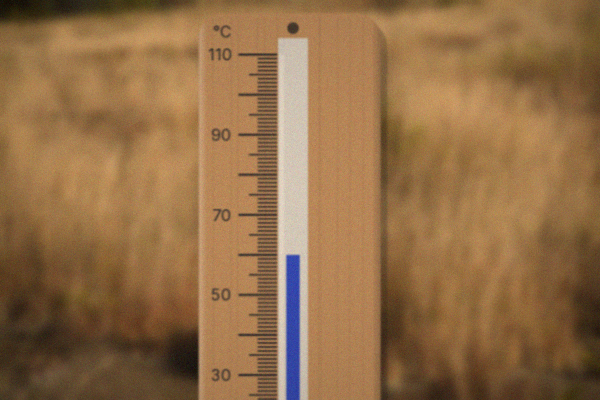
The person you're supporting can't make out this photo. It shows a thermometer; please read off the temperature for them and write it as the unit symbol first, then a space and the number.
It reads °C 60
